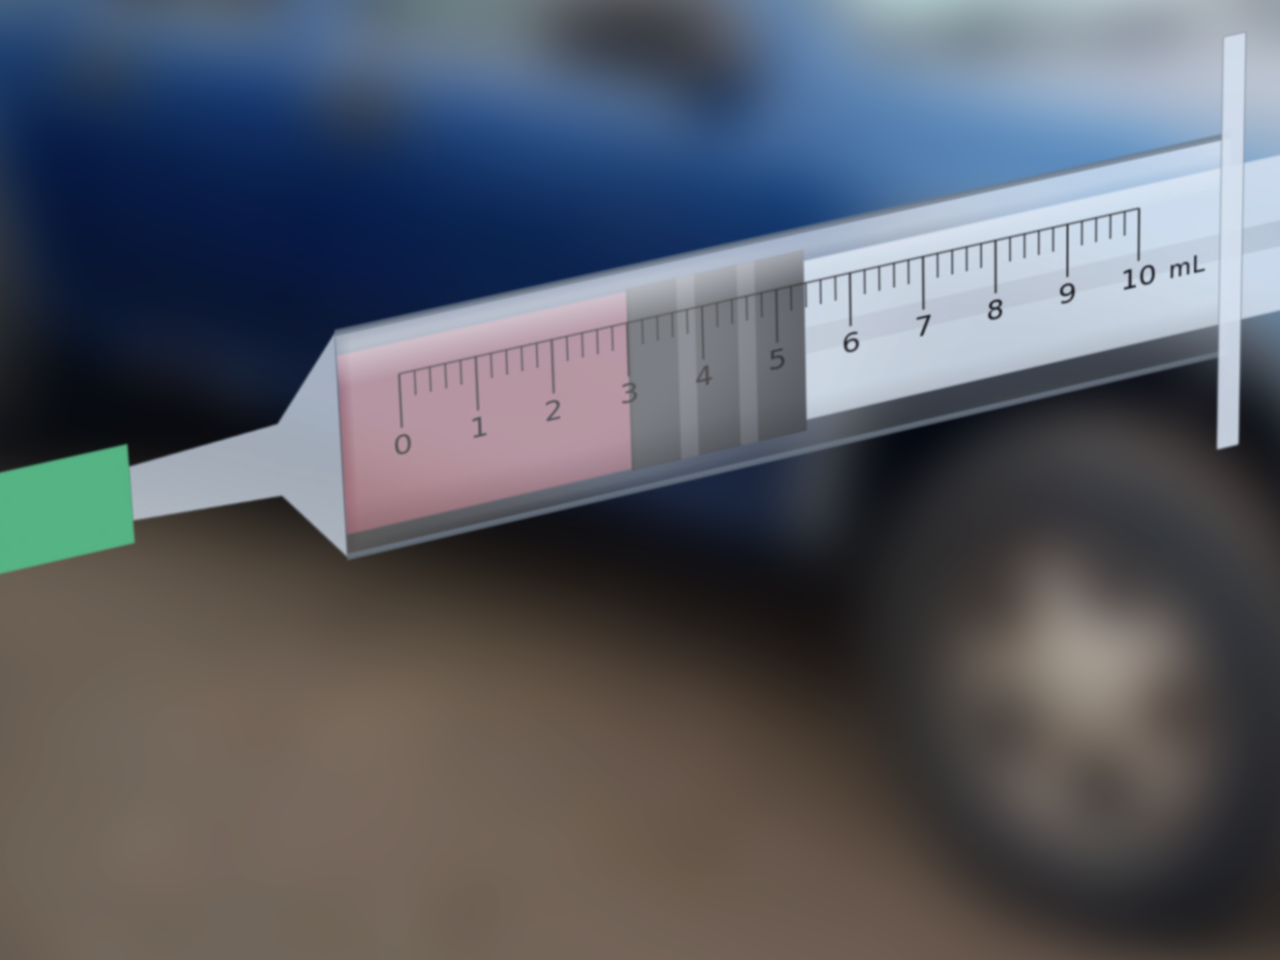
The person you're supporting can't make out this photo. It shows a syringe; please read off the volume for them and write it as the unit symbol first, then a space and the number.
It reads mL 3
